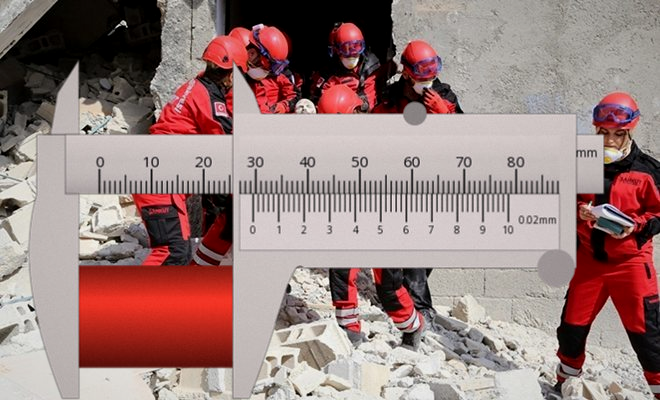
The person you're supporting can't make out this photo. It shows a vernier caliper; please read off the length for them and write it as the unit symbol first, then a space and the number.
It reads mm 29.5
